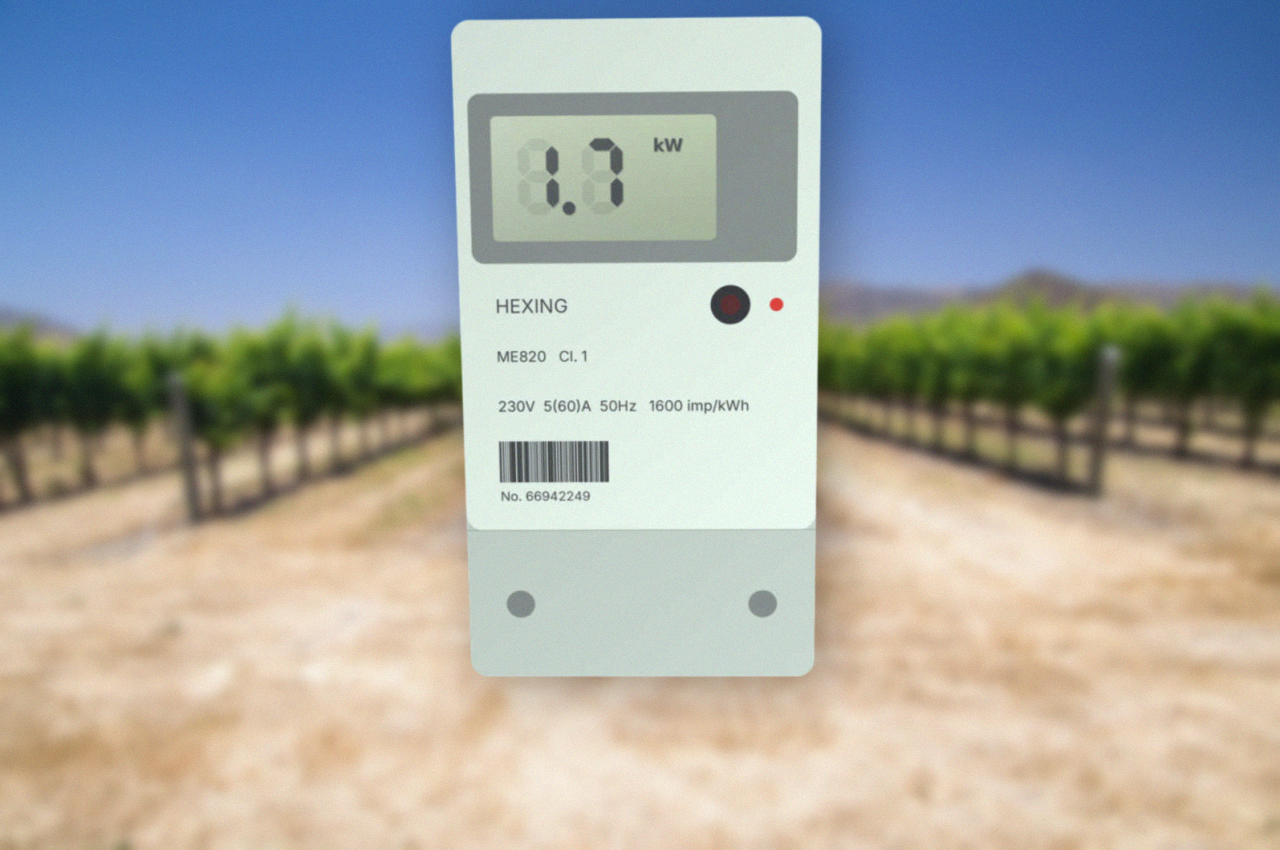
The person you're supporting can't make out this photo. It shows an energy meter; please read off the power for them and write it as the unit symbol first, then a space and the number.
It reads kW 1.7
